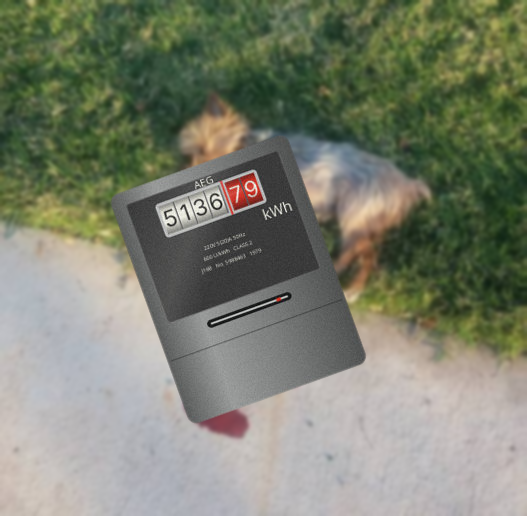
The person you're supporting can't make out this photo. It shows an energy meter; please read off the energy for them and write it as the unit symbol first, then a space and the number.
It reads kWh 5136.79
